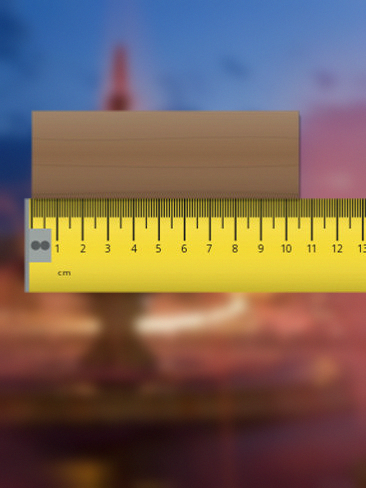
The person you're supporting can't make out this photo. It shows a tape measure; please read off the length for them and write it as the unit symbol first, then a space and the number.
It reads cm 10.5
